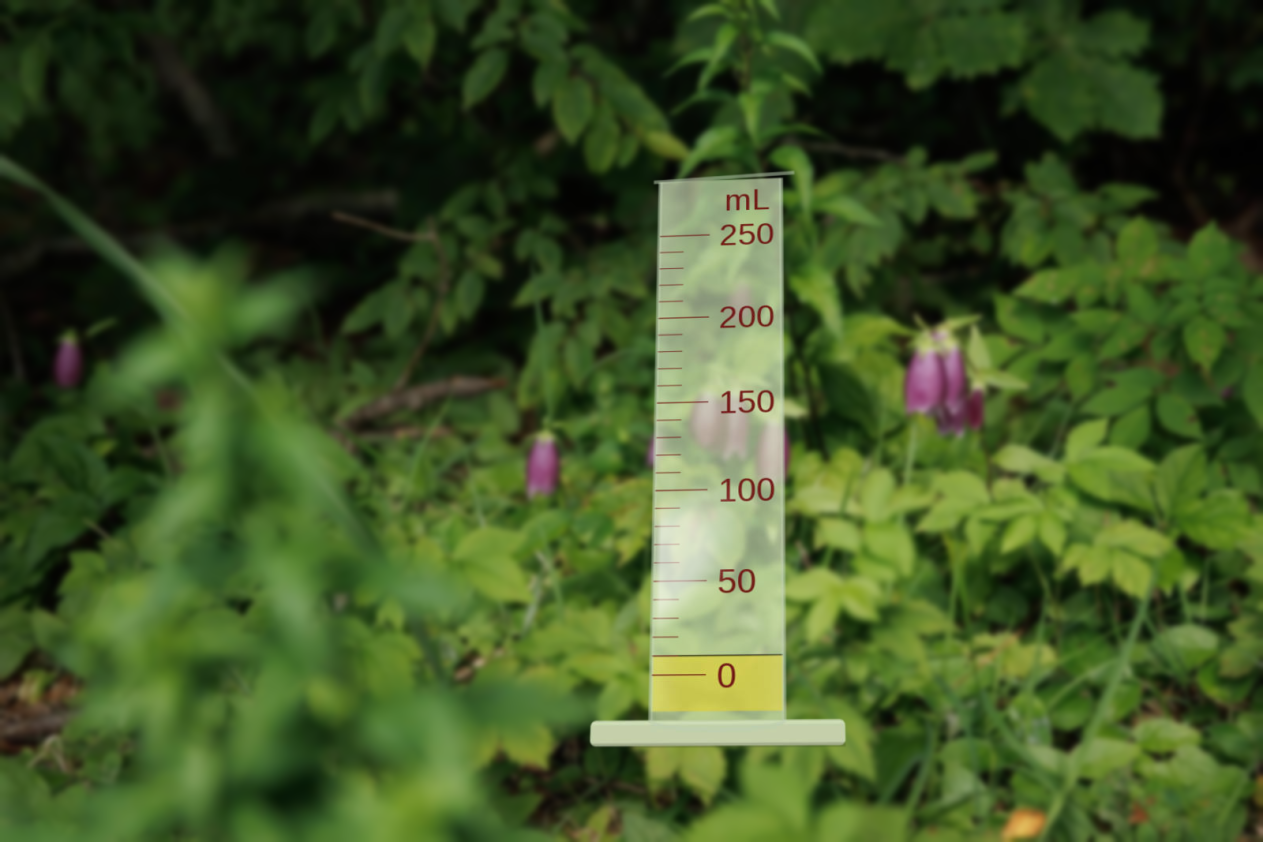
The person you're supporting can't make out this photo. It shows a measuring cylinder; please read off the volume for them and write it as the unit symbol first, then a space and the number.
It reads mL 10
